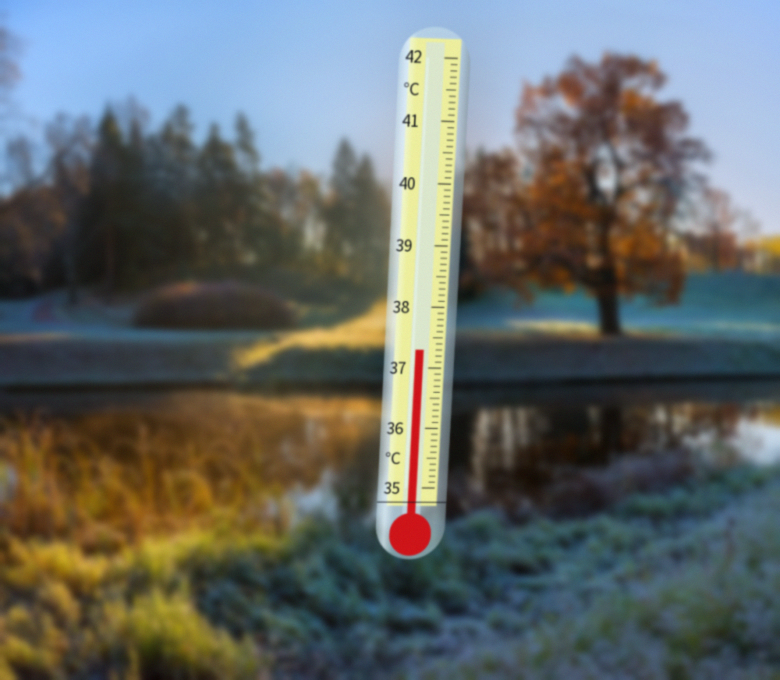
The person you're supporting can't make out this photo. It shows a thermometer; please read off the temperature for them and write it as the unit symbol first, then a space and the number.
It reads °C 37.3
